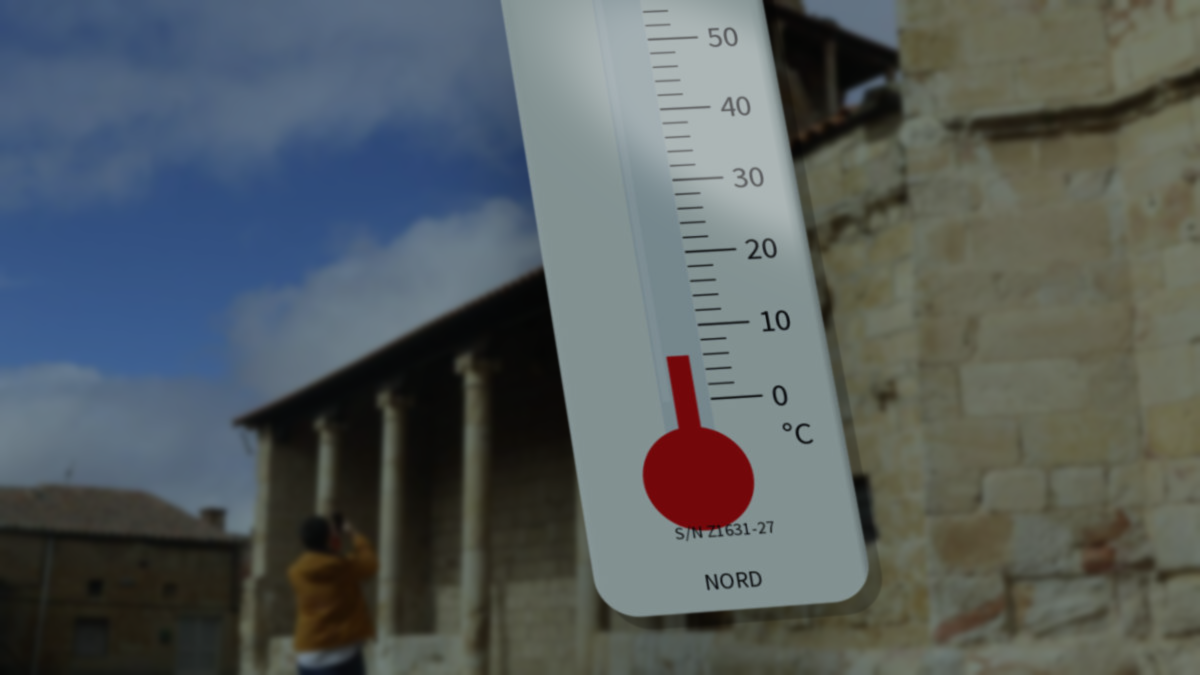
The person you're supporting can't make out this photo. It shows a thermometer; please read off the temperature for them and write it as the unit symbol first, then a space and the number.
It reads °C 6
